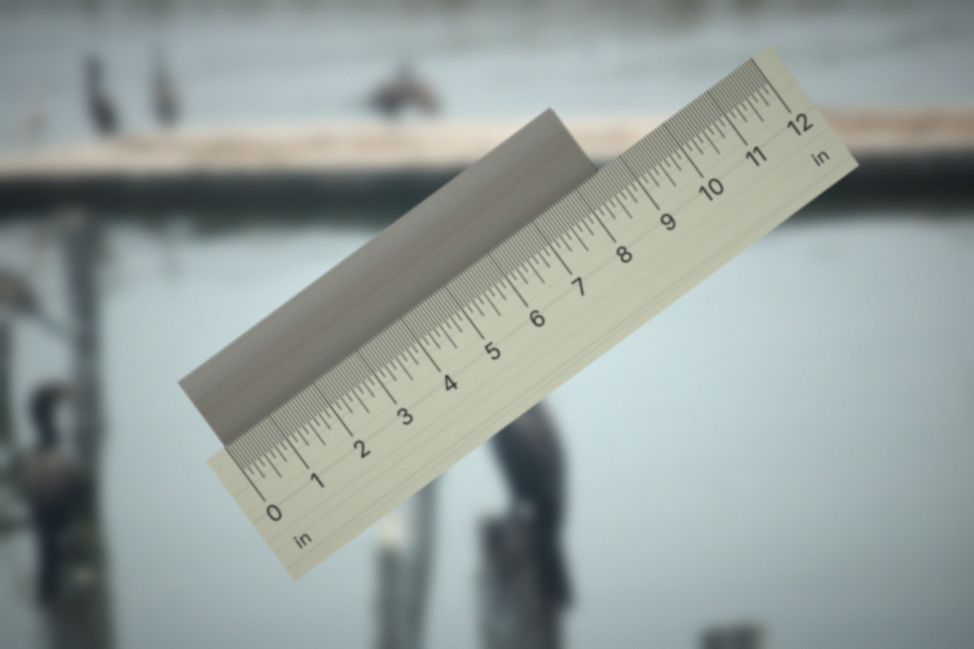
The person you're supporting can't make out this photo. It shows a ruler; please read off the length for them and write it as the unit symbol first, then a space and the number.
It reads in 8.5
